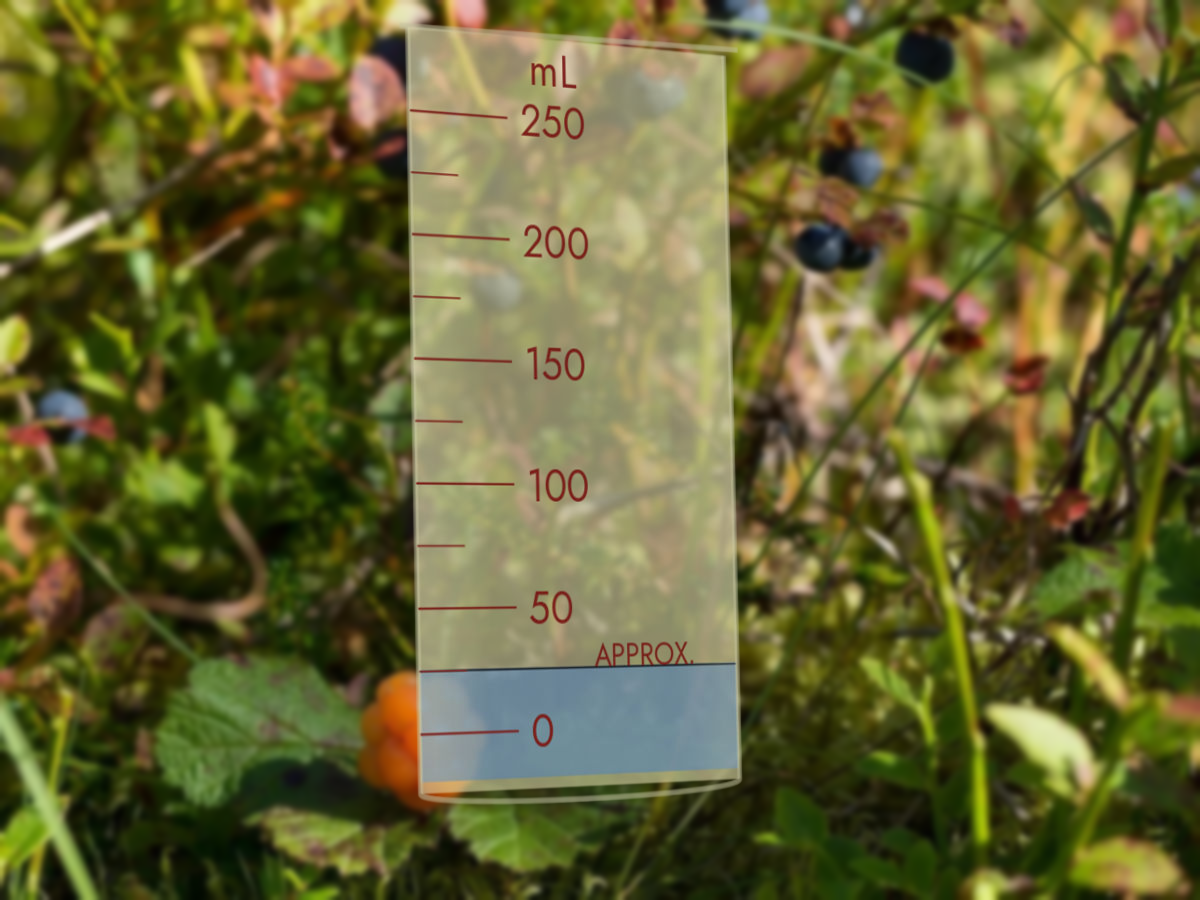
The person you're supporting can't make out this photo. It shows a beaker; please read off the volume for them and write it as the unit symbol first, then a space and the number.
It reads mL 25
